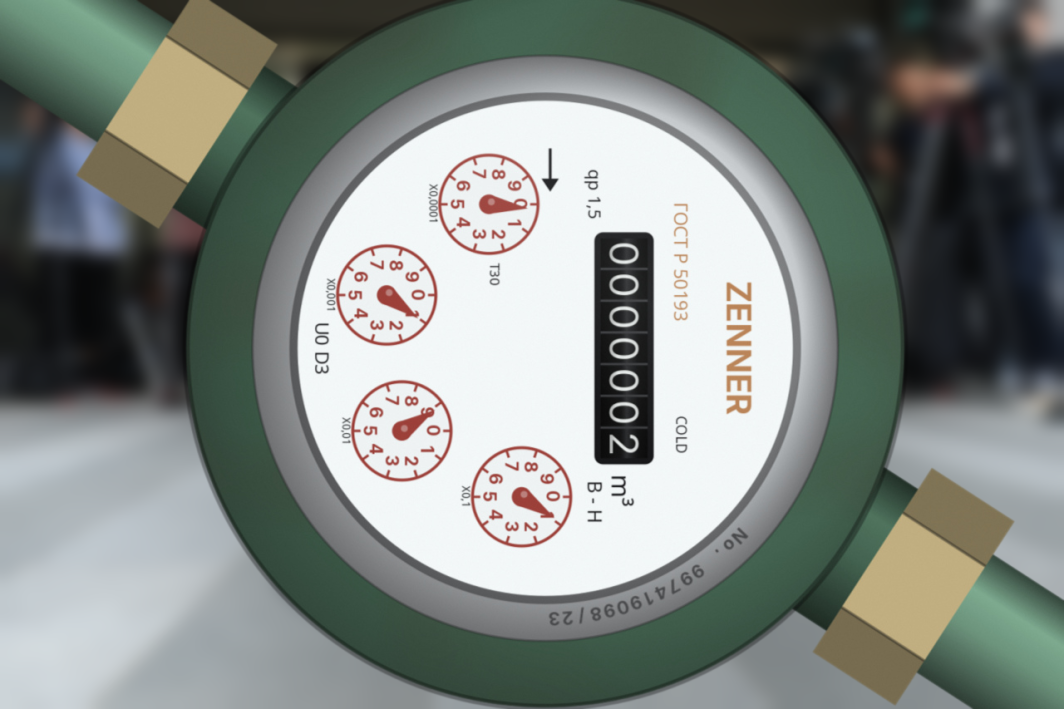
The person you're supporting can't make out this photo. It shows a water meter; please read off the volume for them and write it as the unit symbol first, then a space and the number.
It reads m³ 2.0910
